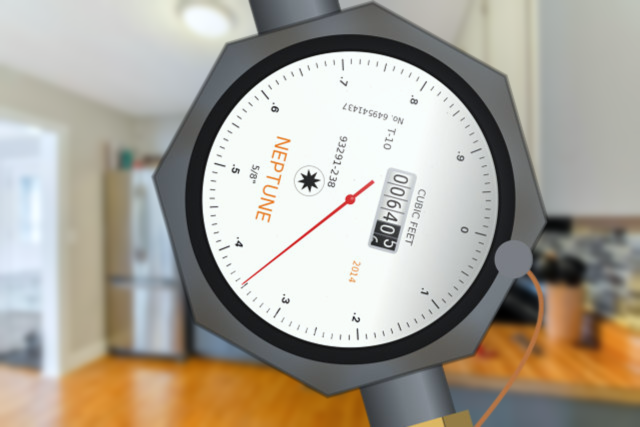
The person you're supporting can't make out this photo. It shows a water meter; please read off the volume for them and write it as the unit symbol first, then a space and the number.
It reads ft³ 6405.35
